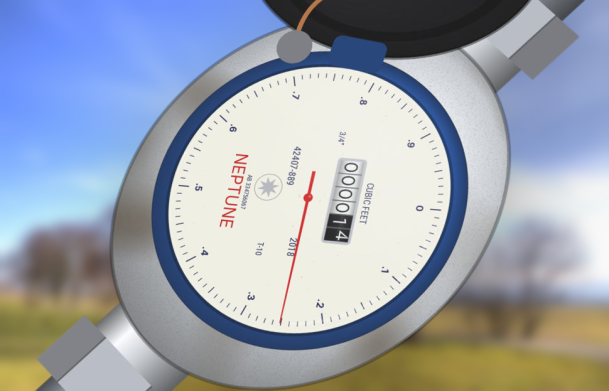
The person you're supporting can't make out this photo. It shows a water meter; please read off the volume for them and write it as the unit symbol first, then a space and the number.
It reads ft³ 14.25
